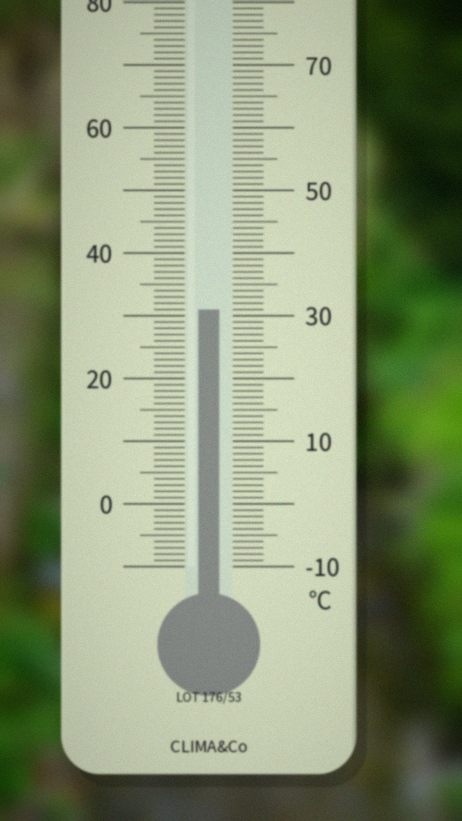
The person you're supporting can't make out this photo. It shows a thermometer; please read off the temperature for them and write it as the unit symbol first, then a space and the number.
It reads °C 31
